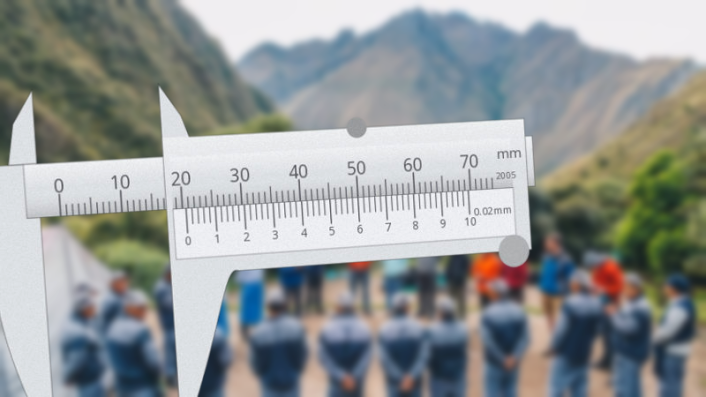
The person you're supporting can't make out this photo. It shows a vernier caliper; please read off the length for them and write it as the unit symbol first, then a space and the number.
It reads mm 20.6
